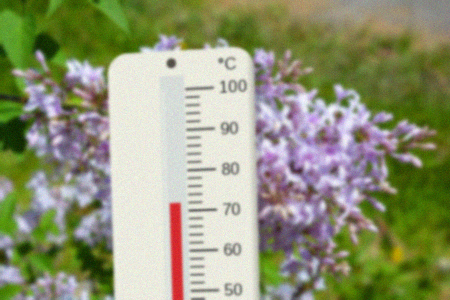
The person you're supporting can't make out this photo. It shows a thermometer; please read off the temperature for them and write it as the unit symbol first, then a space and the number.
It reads °C 72
